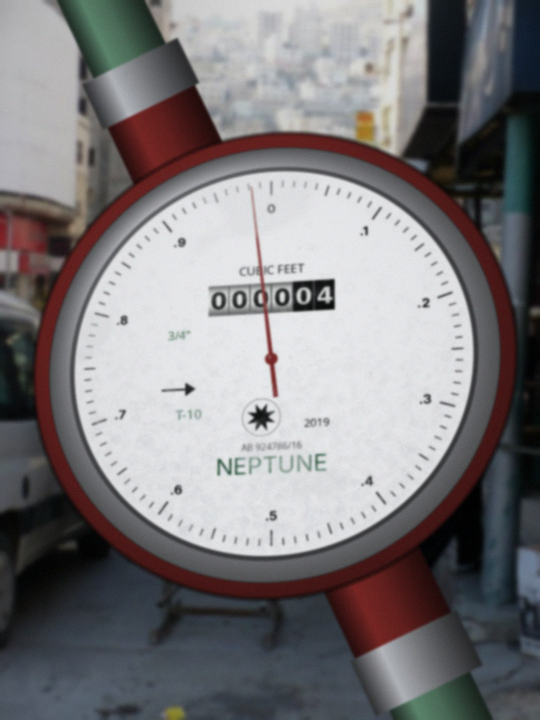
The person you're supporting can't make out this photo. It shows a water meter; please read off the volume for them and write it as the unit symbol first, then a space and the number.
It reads ft³ 3.98
